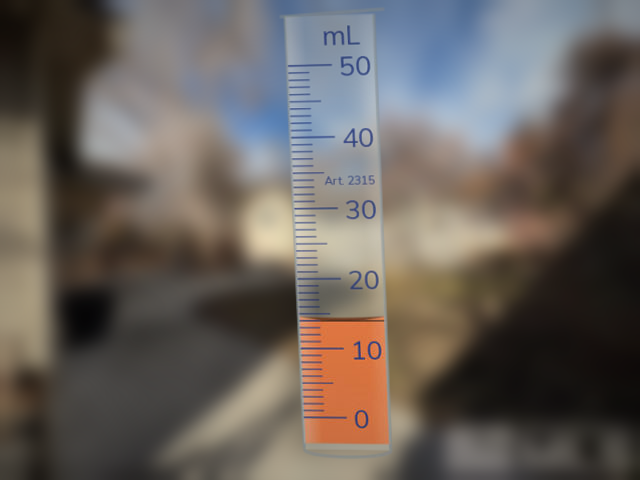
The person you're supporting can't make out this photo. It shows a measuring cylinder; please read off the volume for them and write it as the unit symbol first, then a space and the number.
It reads mL 14
